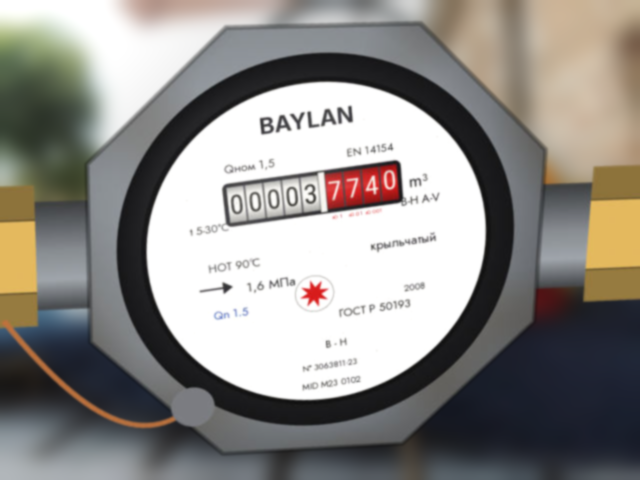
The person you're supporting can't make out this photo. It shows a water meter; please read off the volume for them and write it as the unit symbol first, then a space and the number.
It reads m³ 3.7740
